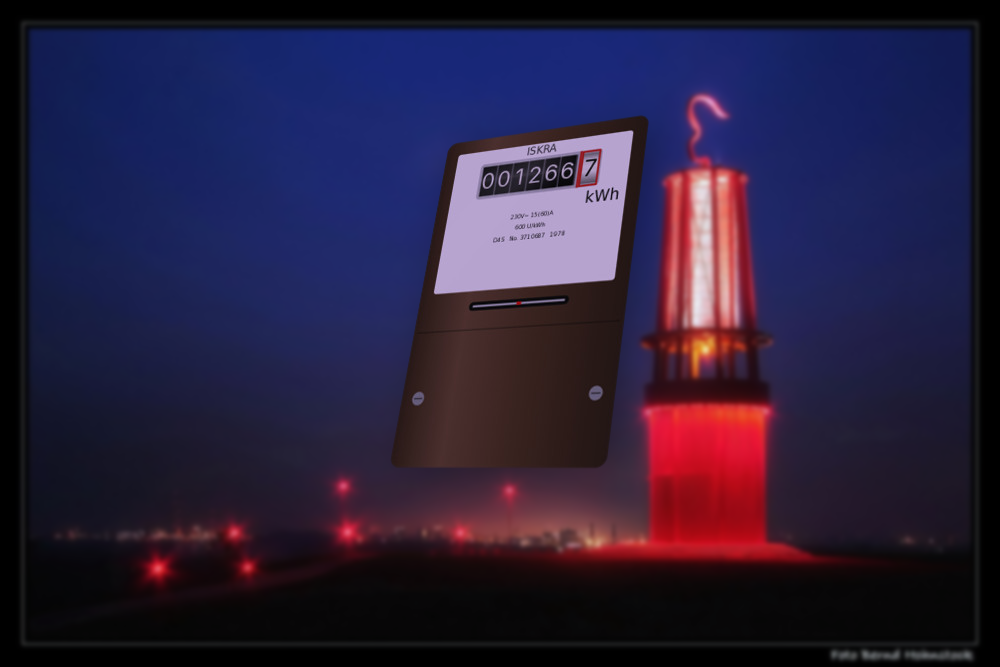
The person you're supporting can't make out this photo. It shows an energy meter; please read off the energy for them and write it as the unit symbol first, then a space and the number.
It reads kWh 1266.7
